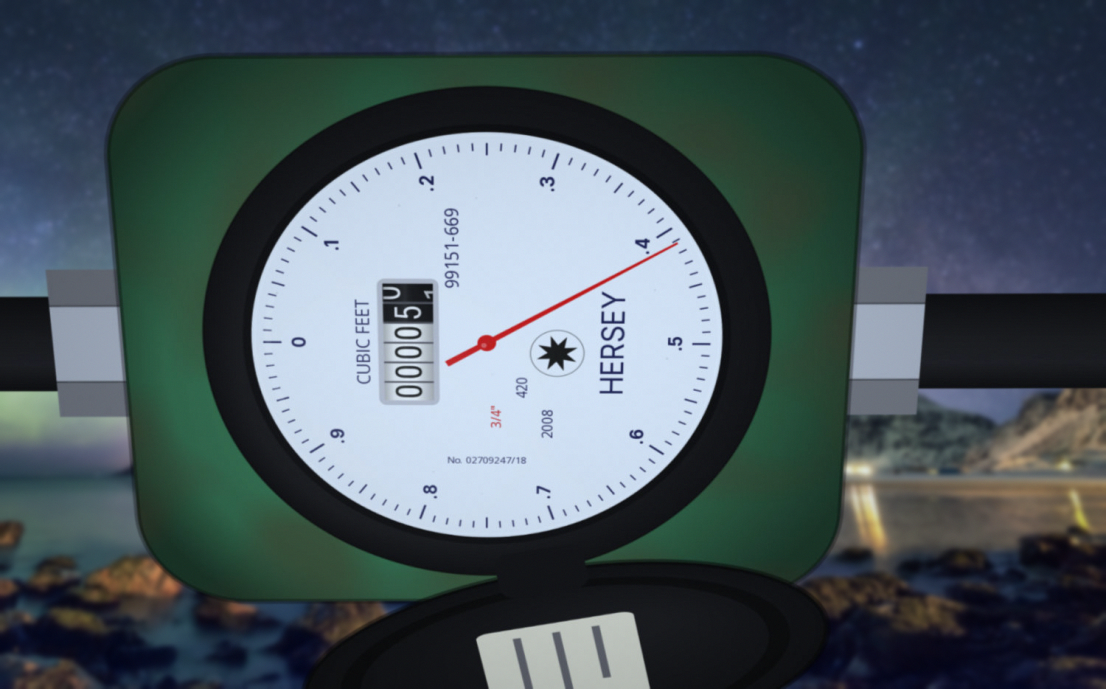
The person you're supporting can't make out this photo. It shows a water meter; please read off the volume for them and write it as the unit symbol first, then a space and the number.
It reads ft³ 50.41
